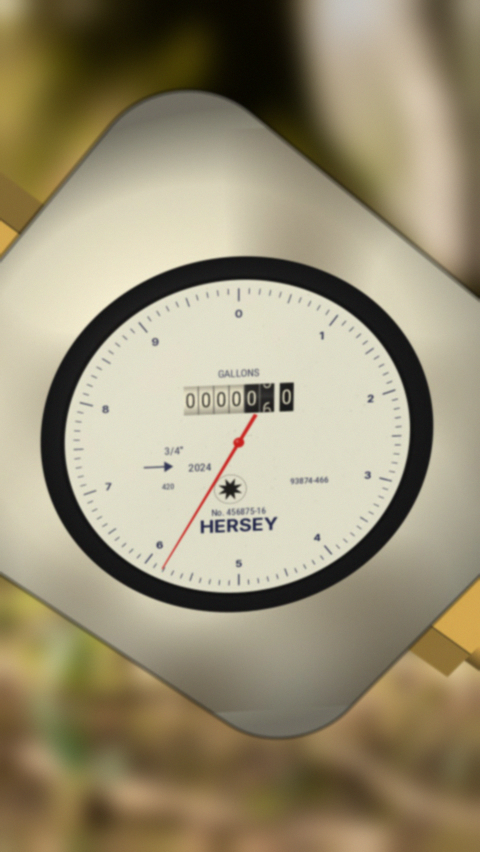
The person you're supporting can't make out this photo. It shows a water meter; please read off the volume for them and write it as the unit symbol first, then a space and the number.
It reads gal 55.8
